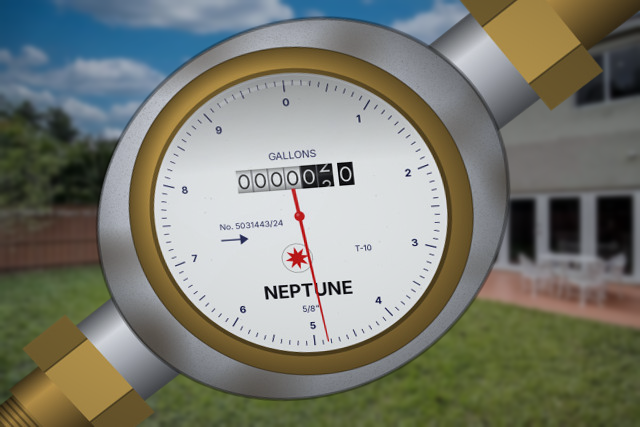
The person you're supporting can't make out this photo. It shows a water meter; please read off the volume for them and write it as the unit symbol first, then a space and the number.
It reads gal 24.8
